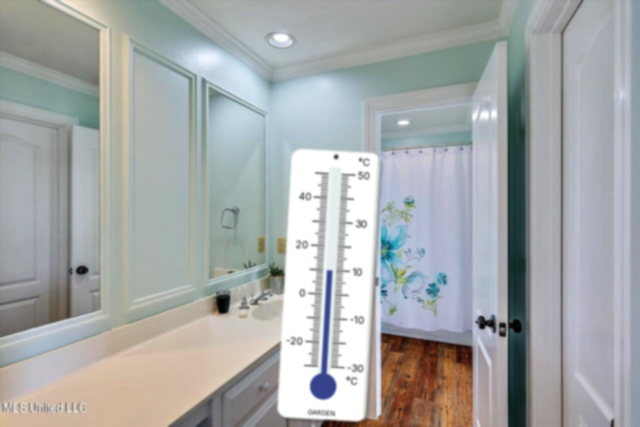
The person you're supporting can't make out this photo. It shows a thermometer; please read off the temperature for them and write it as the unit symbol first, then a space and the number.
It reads °C 10
